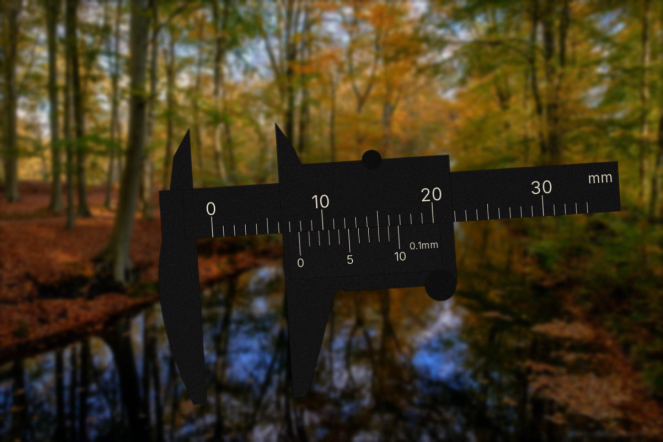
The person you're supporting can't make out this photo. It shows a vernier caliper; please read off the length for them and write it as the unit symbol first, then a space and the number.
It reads mm 7.8
